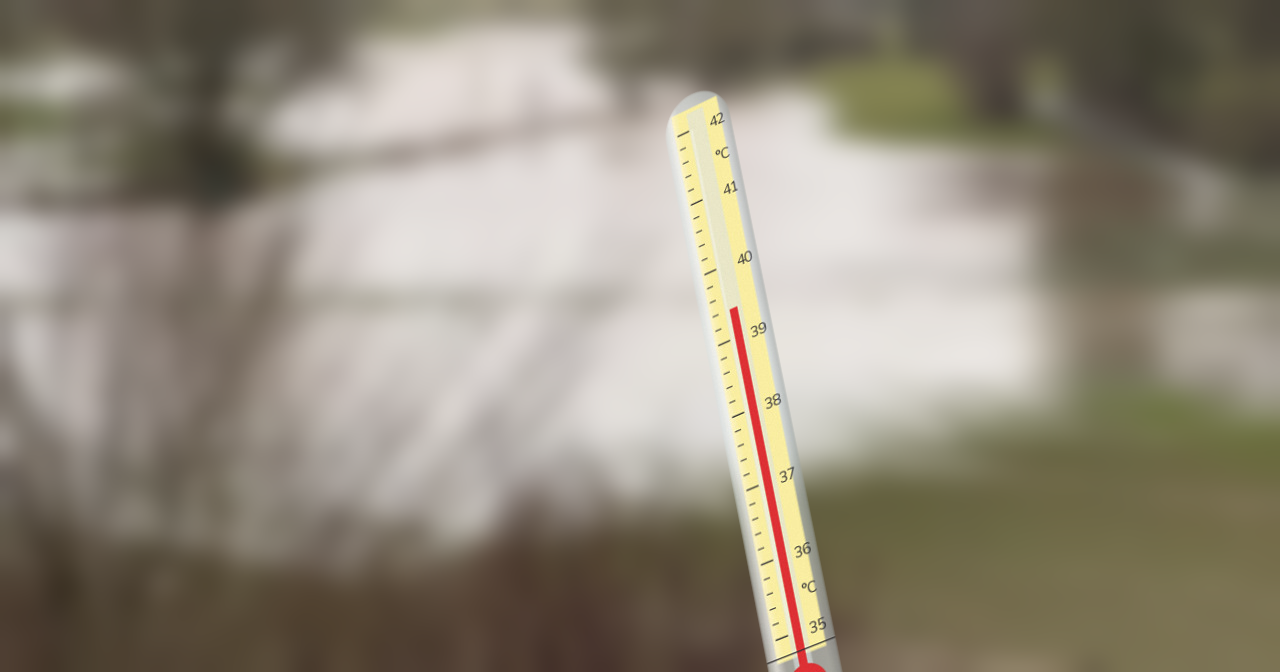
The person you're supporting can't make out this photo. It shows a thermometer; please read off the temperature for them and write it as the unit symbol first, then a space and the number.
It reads °C 39.4
